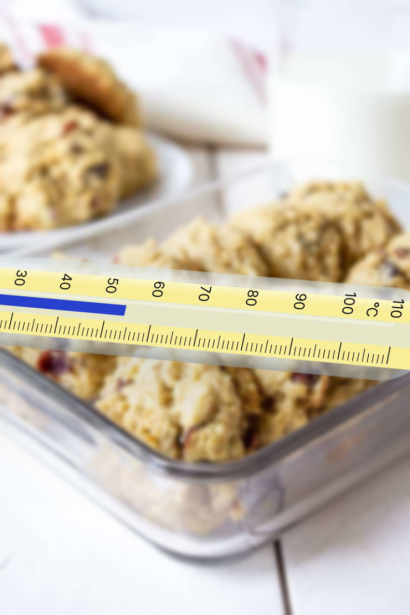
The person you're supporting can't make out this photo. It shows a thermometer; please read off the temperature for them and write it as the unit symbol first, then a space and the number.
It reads °C 54
